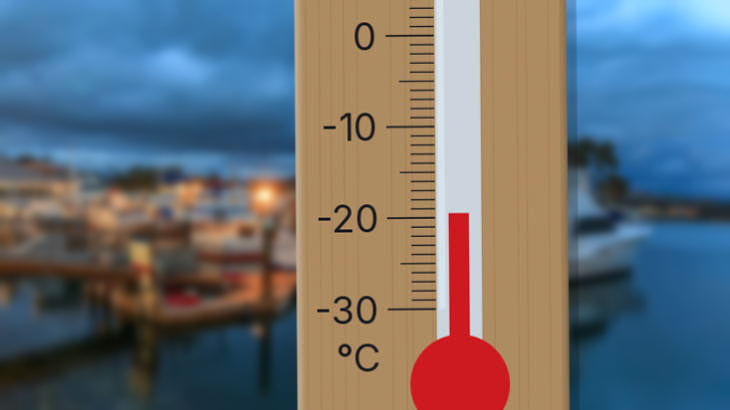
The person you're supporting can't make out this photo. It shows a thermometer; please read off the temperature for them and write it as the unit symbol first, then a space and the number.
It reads °C -19.5
